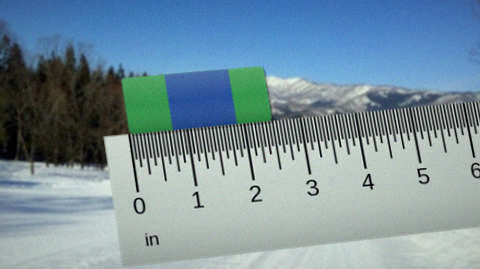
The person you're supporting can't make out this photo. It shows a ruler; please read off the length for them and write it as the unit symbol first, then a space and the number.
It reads in 2.5
